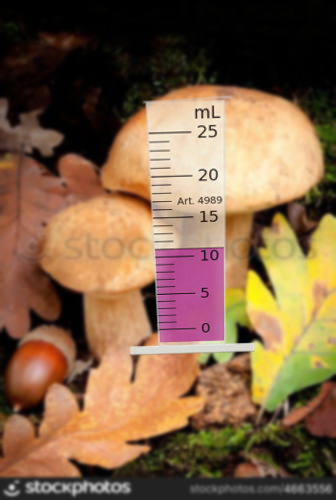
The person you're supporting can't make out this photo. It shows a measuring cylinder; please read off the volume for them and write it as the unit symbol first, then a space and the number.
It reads mL 11
